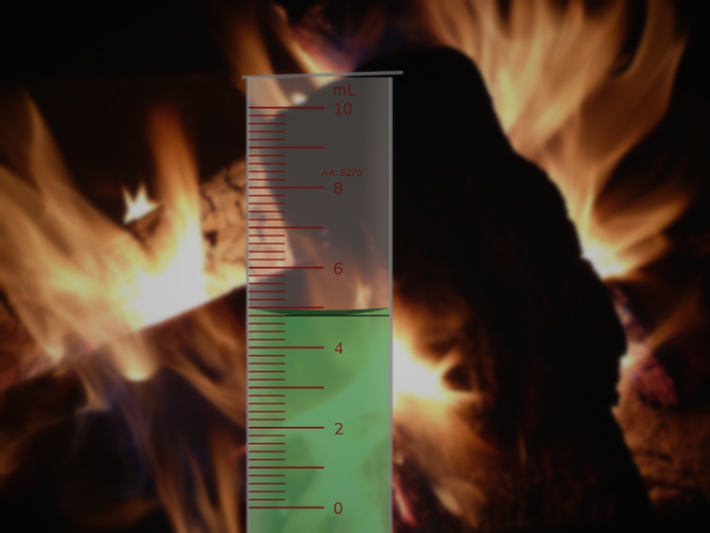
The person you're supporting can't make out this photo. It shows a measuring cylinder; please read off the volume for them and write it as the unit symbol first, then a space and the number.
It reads mL 4.8
